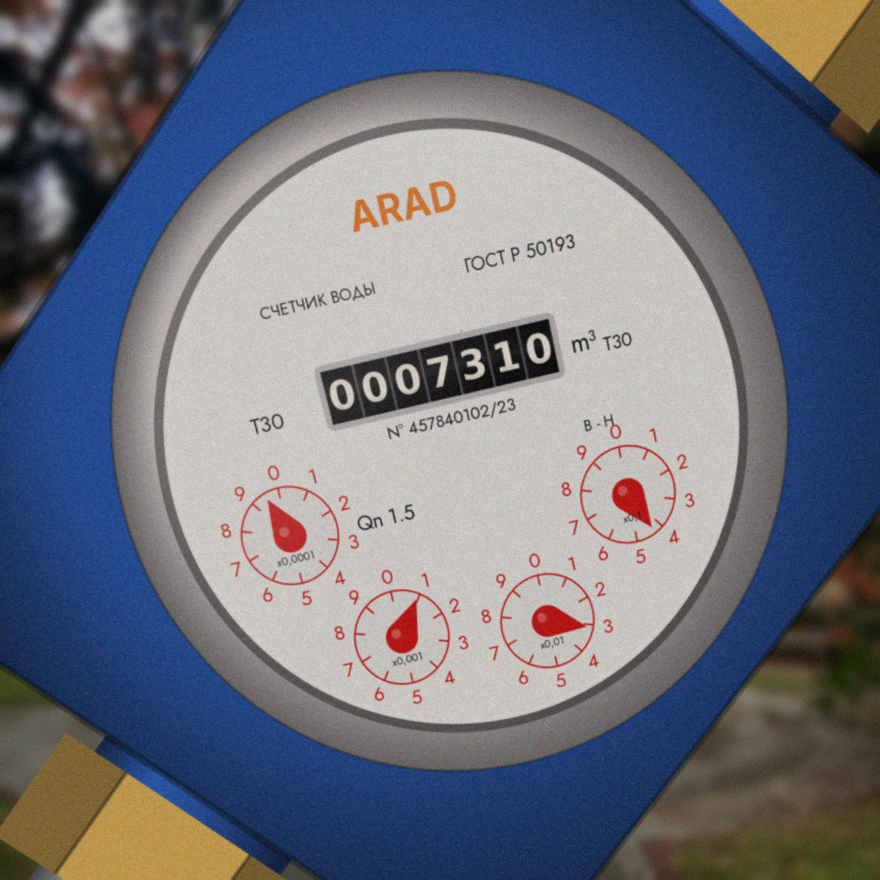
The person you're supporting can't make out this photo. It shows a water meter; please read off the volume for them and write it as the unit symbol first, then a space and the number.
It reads m³ 7310.4309
